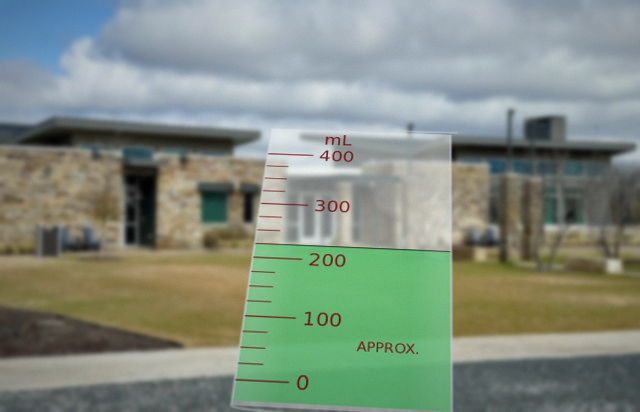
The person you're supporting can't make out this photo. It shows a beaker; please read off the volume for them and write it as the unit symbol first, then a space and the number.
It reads mL 225
